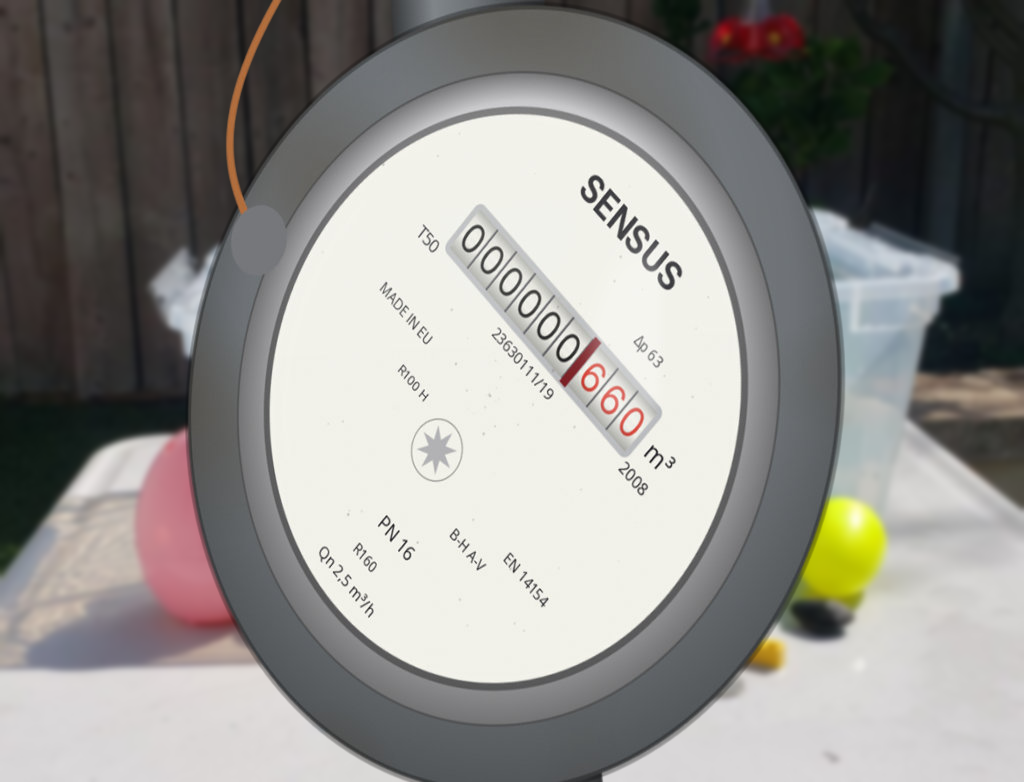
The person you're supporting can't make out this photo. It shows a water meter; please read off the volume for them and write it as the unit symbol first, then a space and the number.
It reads m³ 0.660
